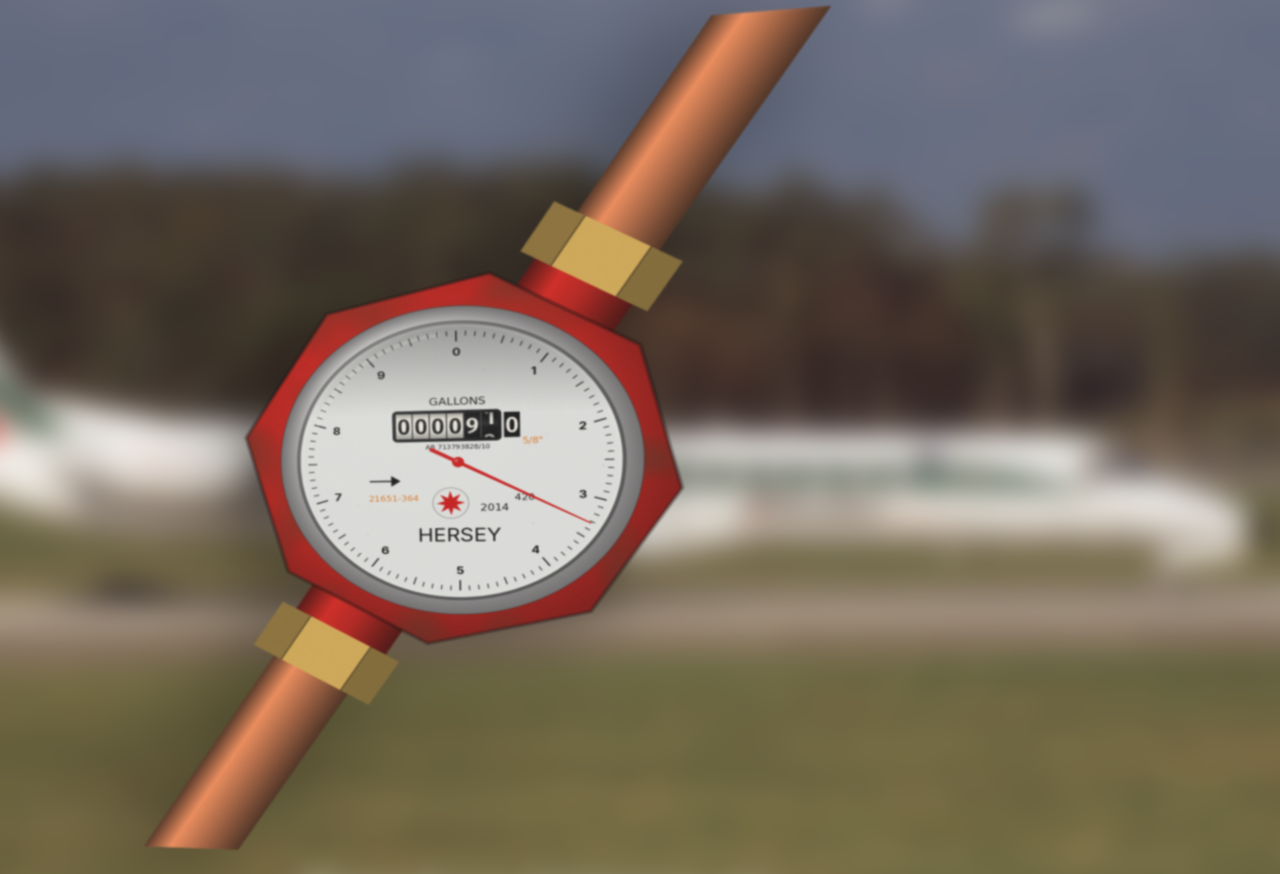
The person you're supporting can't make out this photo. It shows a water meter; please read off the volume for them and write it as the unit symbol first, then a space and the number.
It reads gal 913.3
